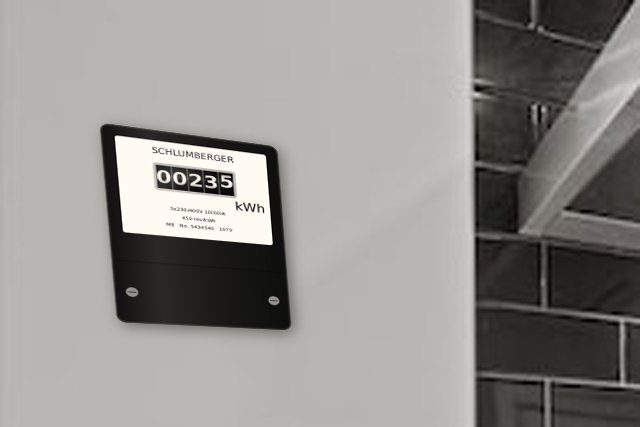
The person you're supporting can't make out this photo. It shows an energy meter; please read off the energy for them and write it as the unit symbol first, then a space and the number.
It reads kWh 235
